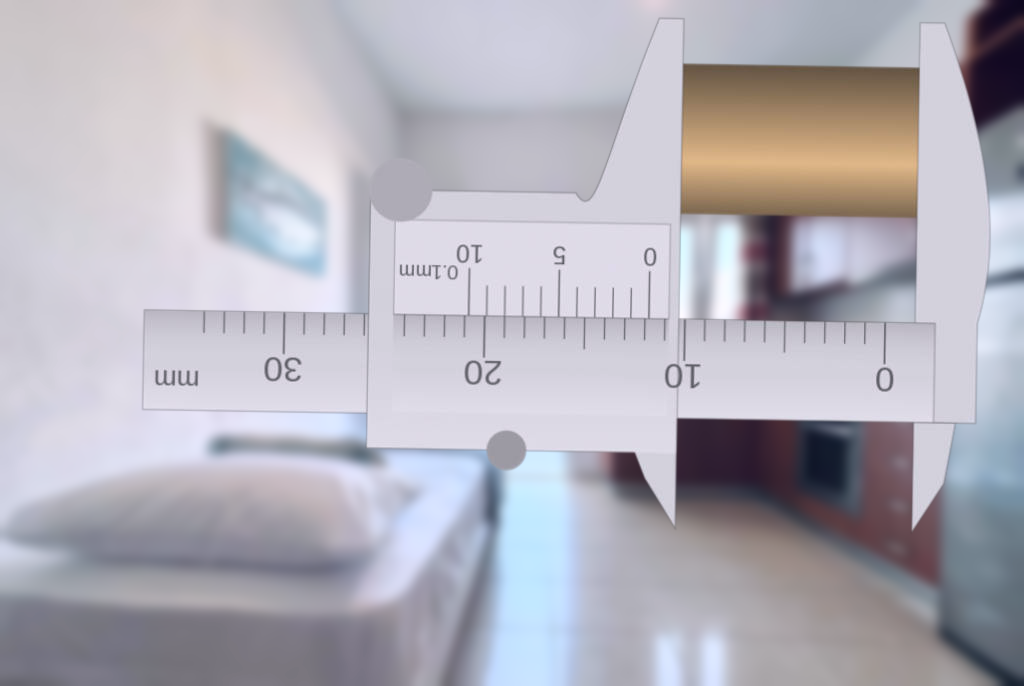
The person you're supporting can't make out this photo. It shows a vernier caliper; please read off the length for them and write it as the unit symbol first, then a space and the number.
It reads mm 11.8
